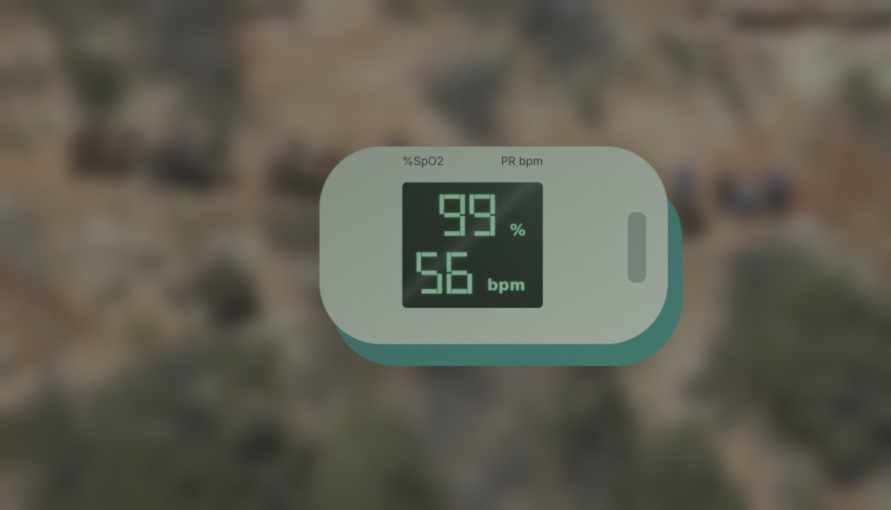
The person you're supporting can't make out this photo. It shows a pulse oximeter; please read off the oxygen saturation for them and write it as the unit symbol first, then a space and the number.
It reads % 99
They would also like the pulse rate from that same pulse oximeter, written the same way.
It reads bpm 56
